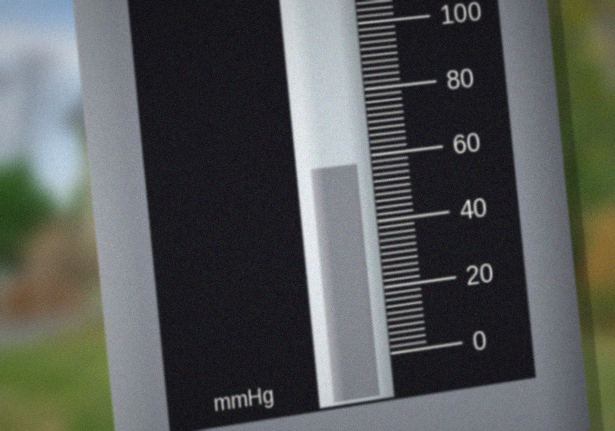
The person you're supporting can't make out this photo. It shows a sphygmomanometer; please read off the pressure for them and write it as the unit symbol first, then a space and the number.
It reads mmHg 58
